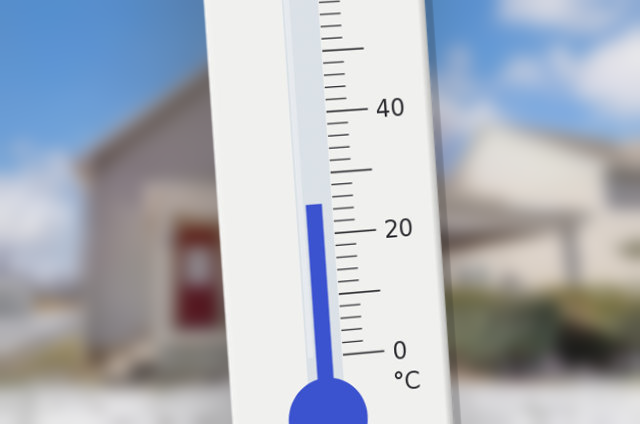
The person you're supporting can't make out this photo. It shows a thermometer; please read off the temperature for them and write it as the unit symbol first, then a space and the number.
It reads °C 25
